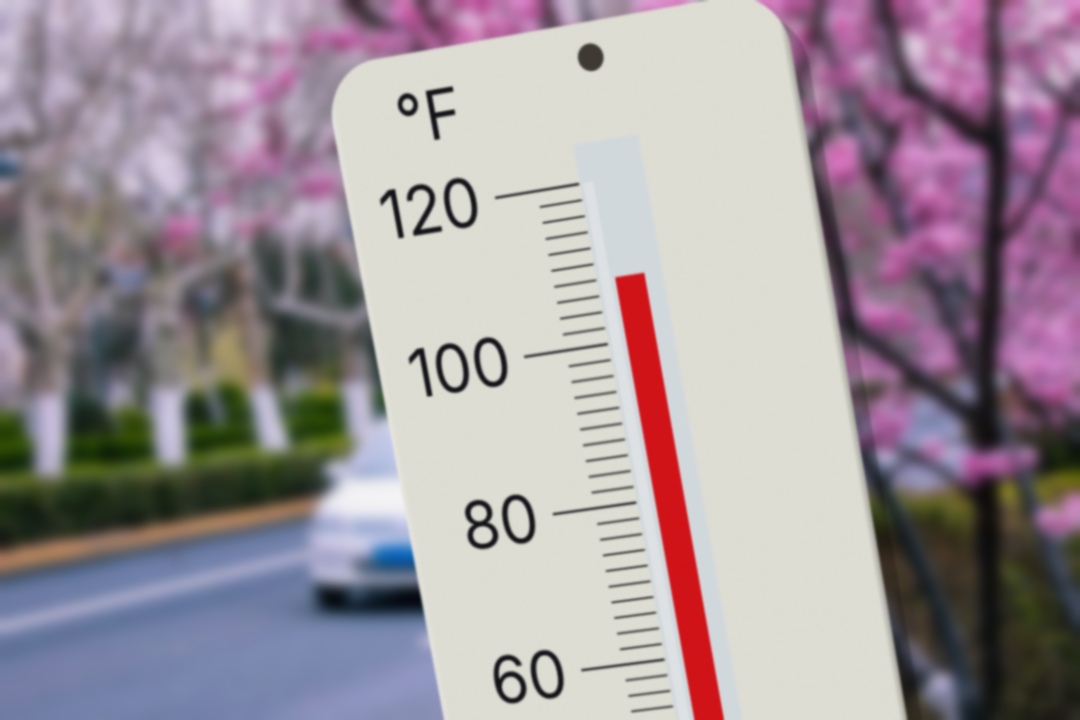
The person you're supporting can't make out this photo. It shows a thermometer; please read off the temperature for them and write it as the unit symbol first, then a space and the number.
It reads °F 108
